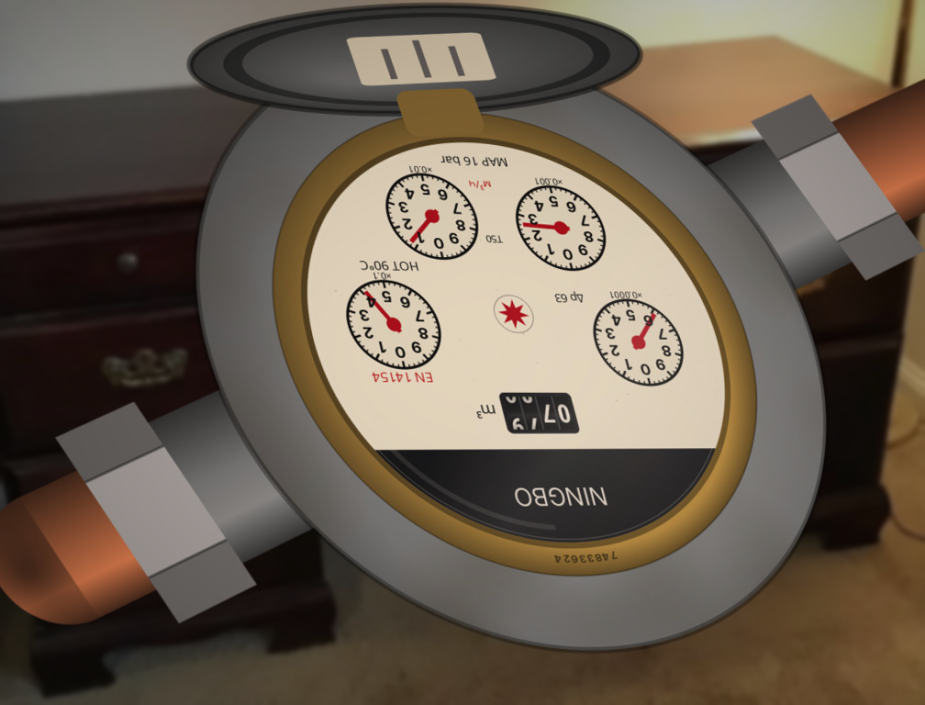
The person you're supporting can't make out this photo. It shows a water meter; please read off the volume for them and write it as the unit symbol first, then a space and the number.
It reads m³ 779.4126
